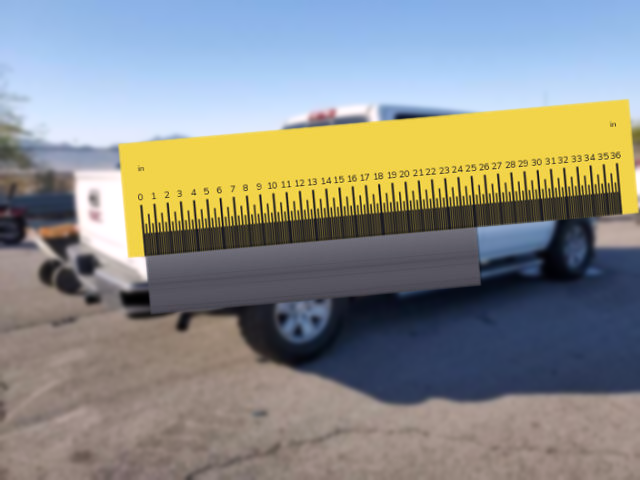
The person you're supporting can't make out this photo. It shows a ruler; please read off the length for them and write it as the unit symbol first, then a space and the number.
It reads in 25
